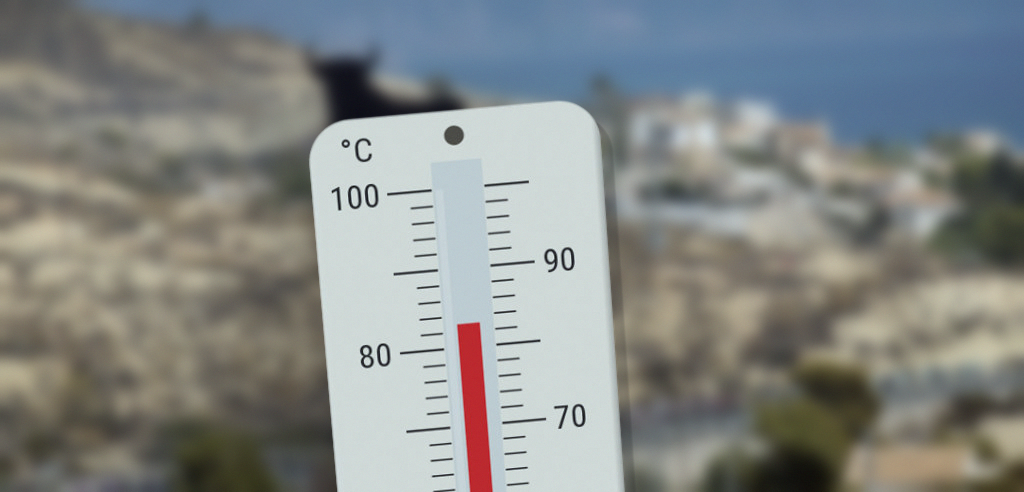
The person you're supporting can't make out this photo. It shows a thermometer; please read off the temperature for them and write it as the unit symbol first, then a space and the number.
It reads °C 83
